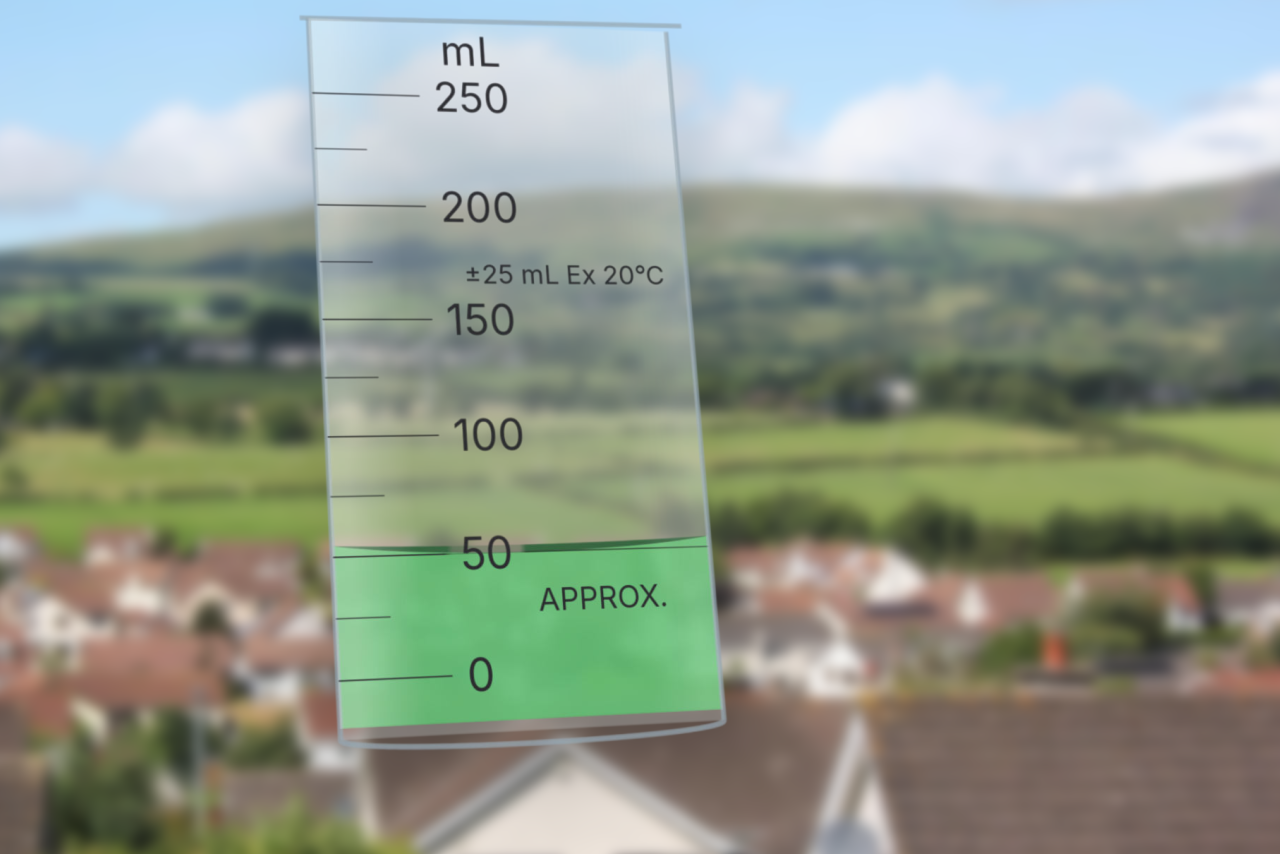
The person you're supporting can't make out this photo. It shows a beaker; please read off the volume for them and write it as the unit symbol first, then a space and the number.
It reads mL 50
